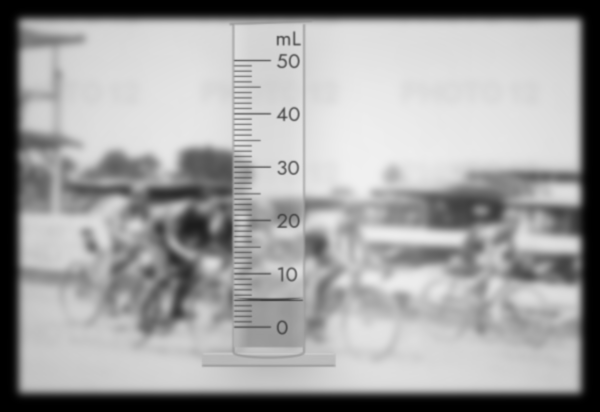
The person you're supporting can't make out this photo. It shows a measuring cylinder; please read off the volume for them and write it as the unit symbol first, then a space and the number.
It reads mL 5
